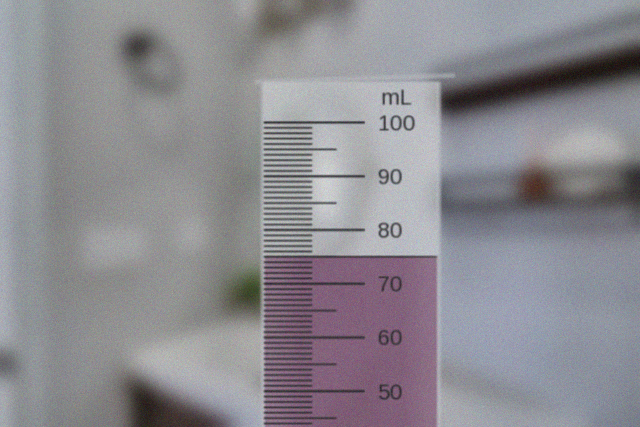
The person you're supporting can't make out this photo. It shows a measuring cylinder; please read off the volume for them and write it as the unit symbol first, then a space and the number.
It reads mL 75
